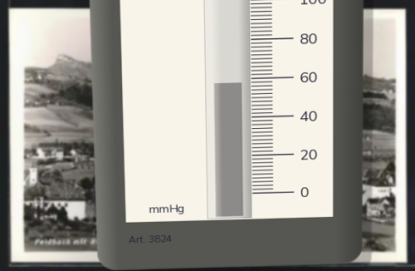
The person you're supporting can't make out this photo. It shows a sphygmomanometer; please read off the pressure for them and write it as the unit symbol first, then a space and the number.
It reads mmHg 58
